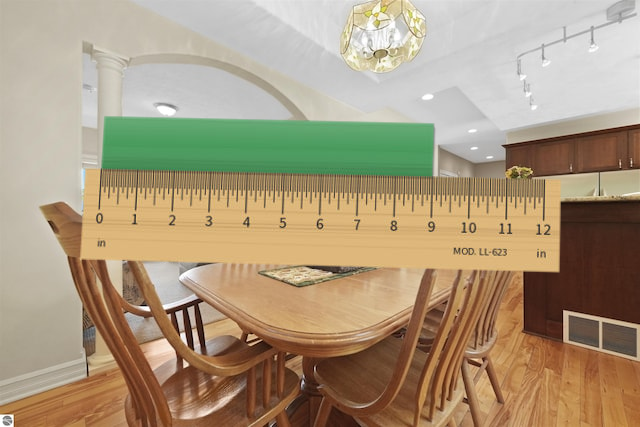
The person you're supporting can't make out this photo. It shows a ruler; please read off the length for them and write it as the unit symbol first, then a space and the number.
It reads in 9
